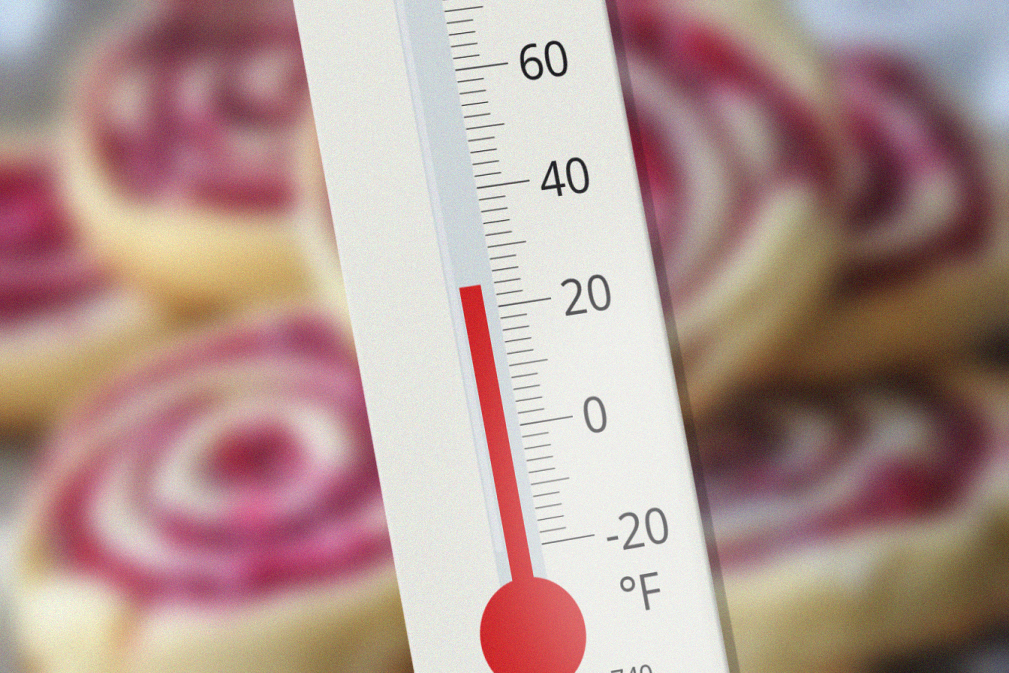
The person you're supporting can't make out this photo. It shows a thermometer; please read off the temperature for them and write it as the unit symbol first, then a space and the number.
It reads °F 24
